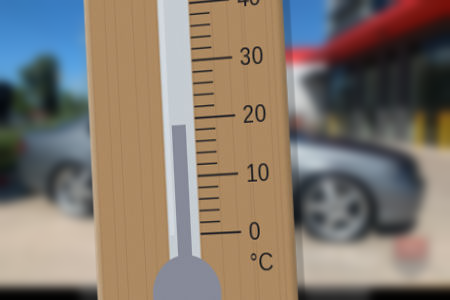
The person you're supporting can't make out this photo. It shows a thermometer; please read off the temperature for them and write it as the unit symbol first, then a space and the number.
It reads °C 19
